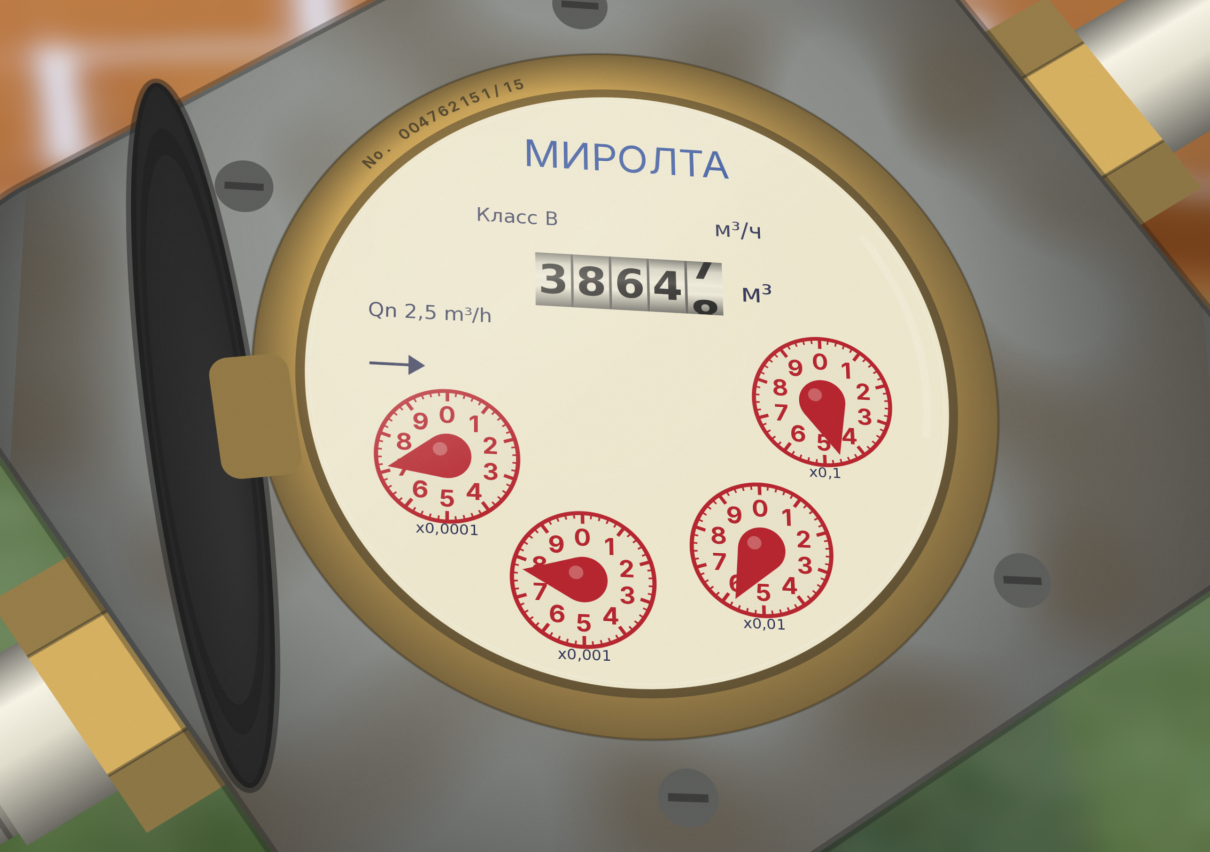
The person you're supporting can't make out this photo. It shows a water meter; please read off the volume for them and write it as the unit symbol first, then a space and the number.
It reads m³ 38647.4577
